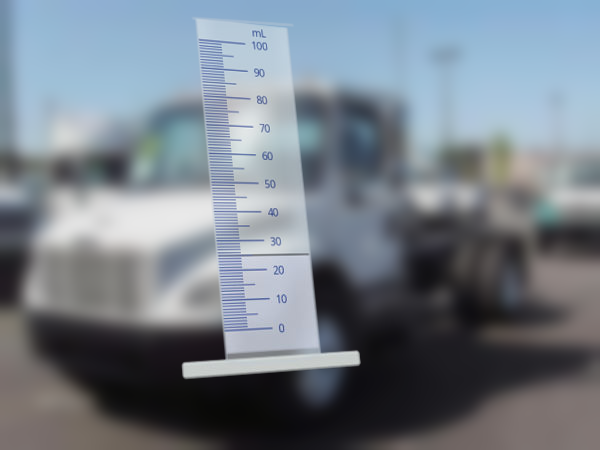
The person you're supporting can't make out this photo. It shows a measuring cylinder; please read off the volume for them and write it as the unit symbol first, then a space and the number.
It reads mL 25
